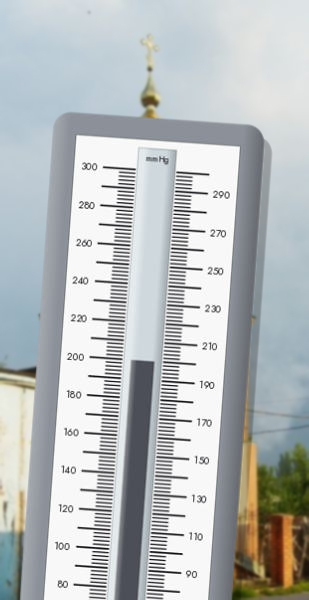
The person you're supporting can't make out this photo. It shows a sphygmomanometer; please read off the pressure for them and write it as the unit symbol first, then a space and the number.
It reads mmHg 200
